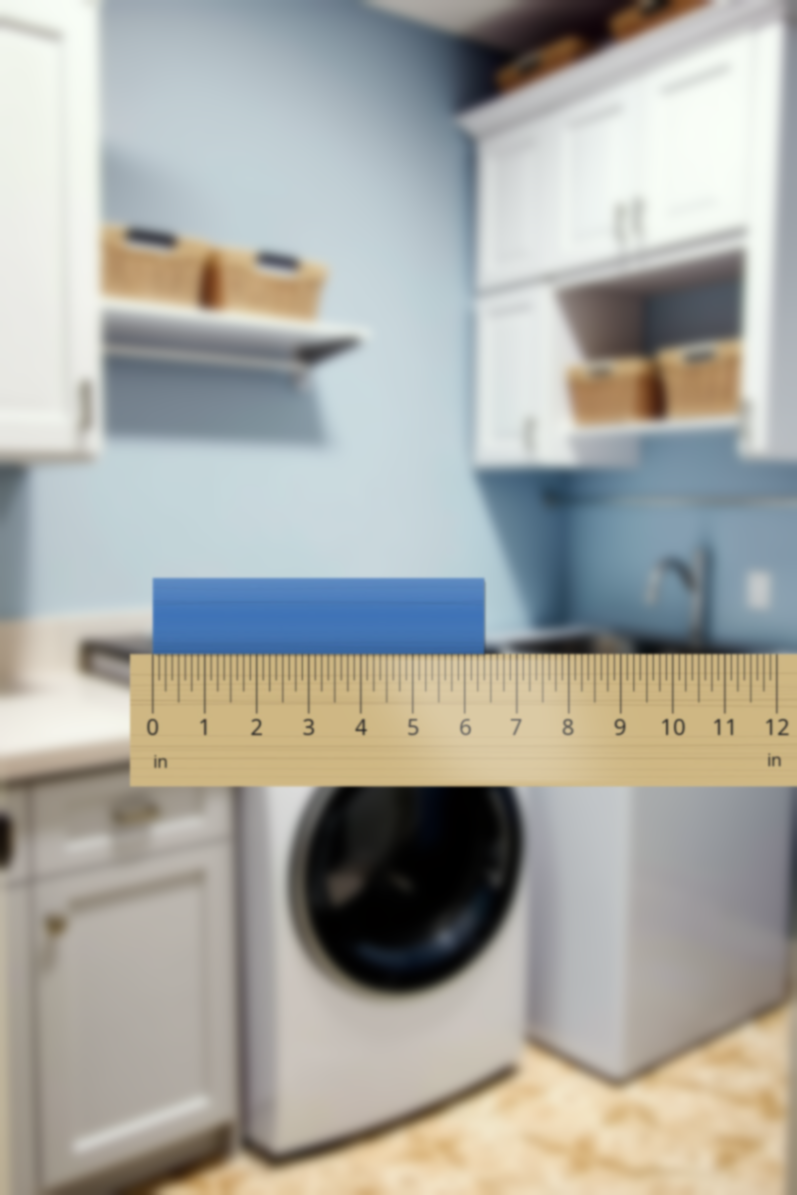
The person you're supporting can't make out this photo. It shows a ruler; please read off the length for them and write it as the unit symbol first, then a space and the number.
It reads in 6.375
